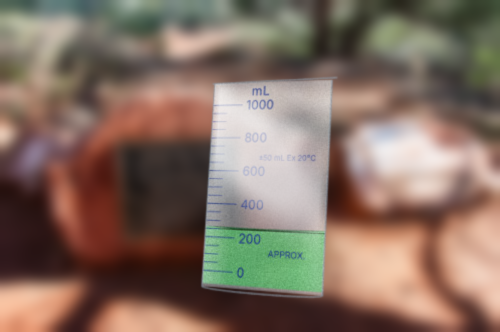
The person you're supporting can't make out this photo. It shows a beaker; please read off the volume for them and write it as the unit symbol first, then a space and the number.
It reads mL 250
